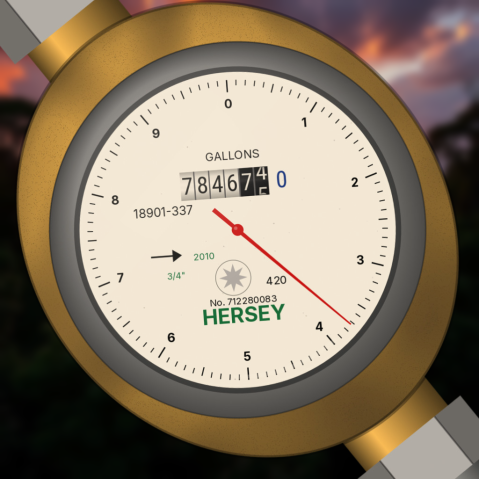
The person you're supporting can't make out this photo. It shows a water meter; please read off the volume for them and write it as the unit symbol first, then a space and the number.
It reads gal 7846743.7
